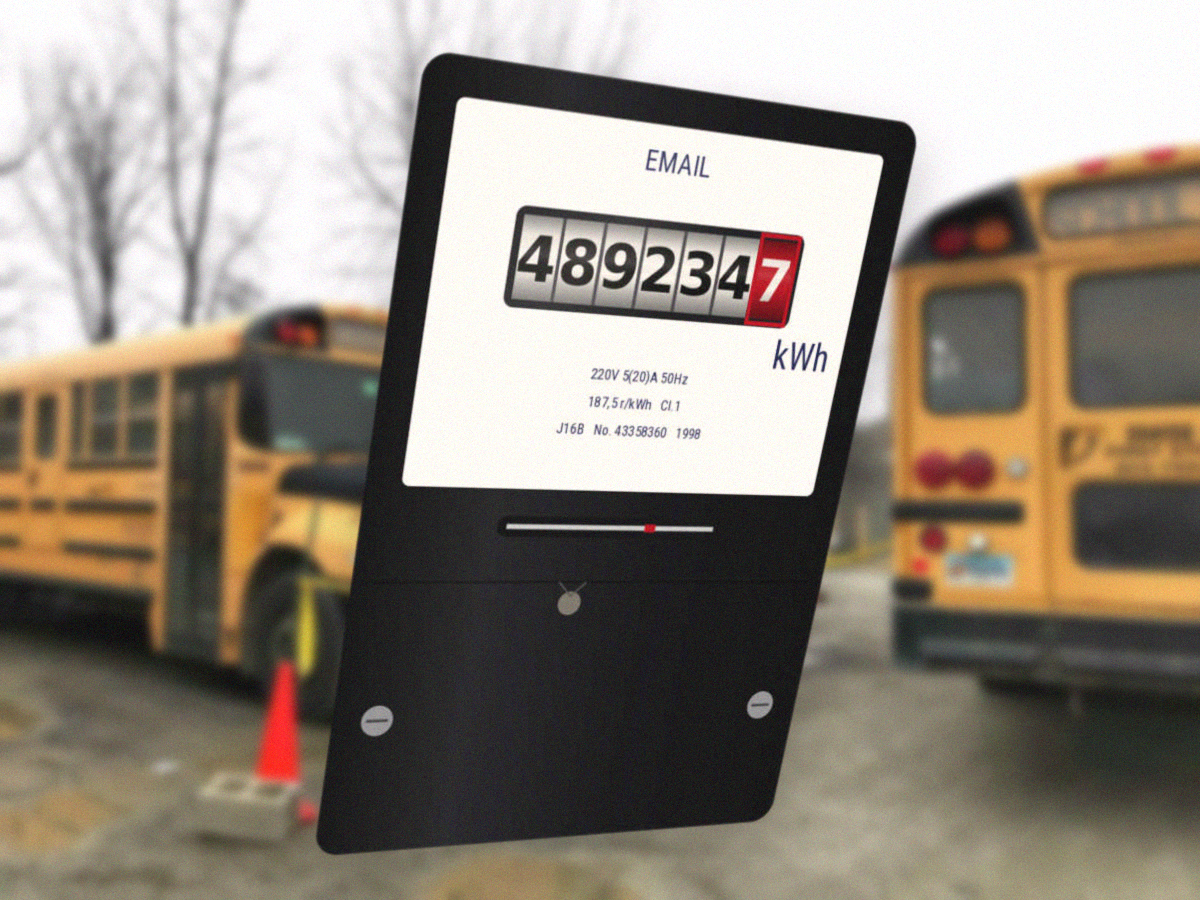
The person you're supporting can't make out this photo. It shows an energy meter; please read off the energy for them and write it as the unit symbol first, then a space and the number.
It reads kWh 489234.7
